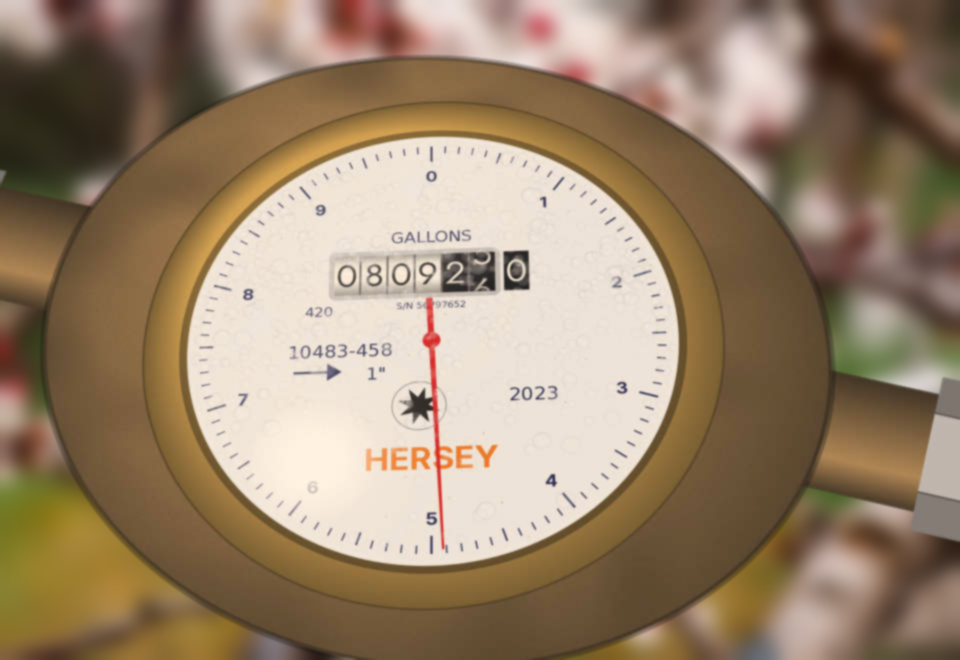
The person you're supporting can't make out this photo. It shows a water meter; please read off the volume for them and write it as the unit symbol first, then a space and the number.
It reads gal 809254.9
